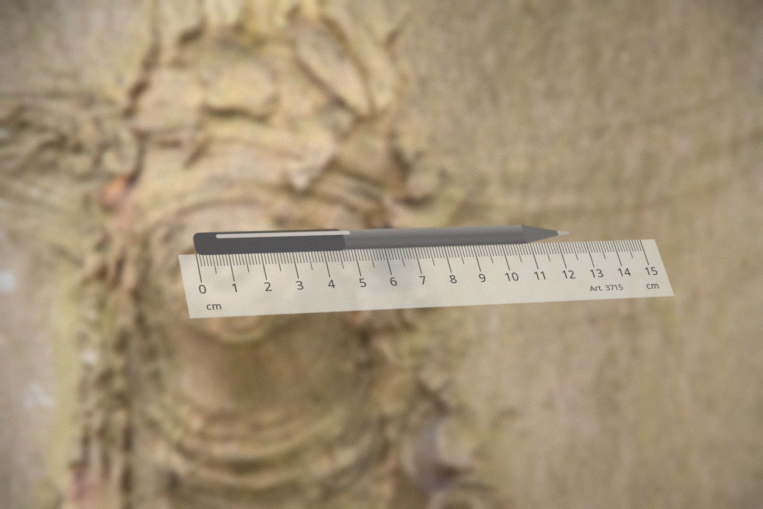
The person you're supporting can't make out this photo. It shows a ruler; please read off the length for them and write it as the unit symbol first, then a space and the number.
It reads cm 12.5
